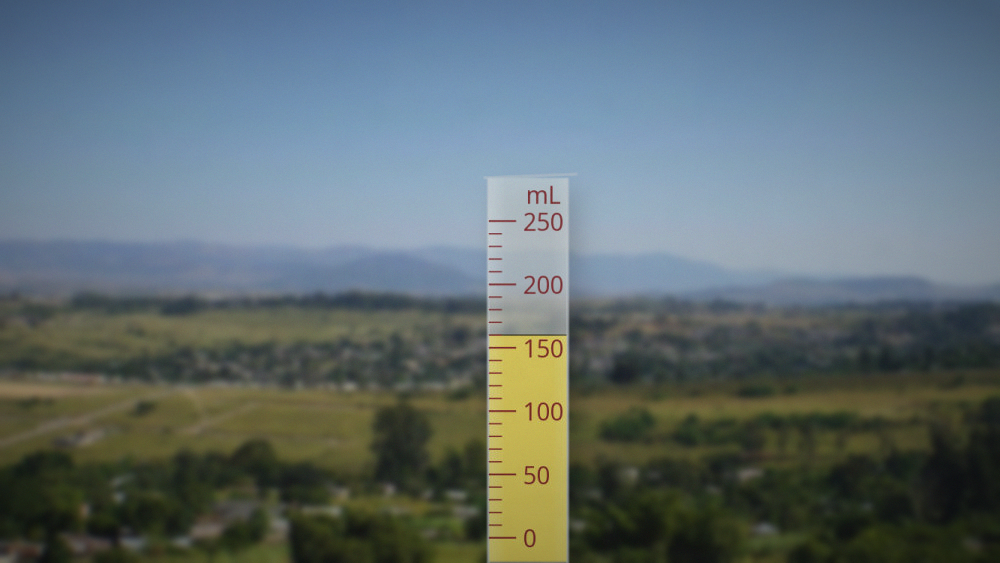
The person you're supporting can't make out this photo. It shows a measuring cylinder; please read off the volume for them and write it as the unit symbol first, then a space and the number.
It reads mL 160
